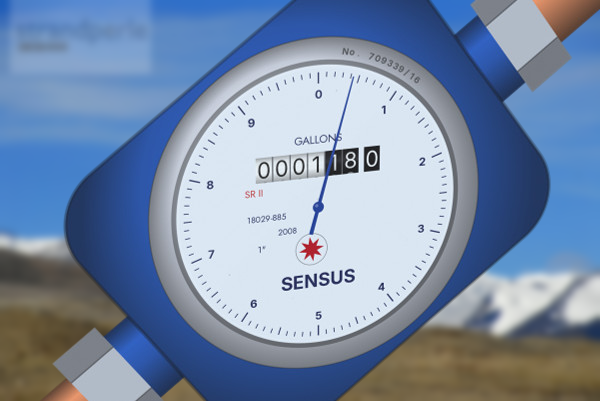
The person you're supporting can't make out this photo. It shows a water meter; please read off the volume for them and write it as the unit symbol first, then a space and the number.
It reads gal 1180.4
